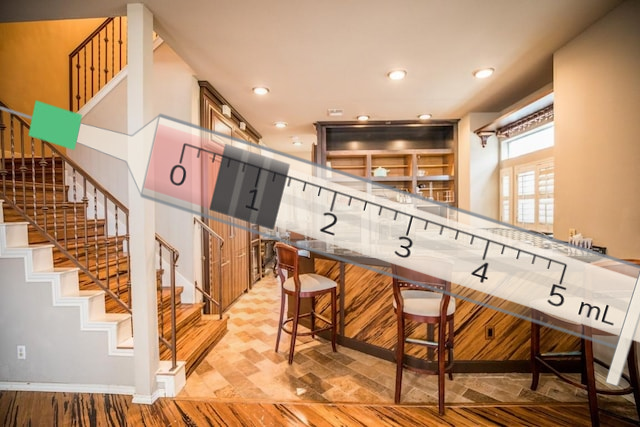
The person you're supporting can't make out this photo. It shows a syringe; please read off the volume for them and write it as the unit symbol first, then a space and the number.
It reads mL 0.5
